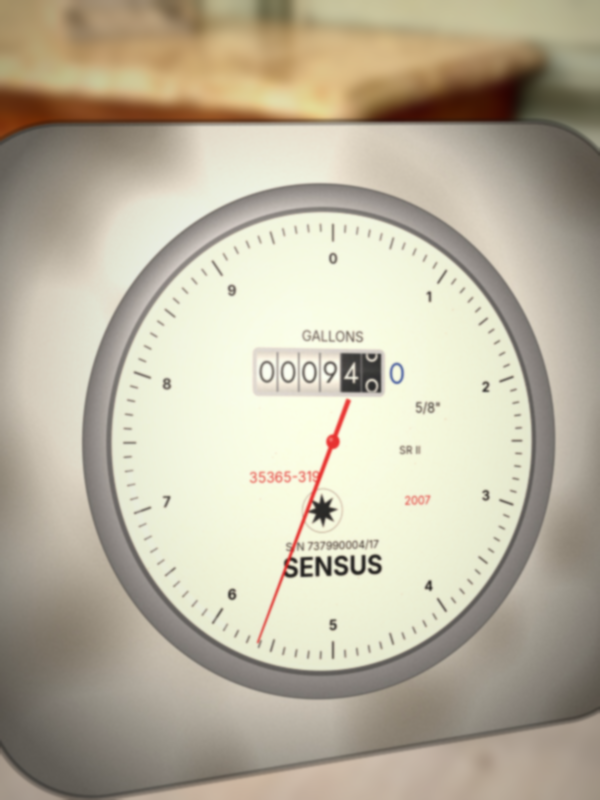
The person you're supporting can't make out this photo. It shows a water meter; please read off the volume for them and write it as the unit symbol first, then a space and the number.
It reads gal 9485.6
